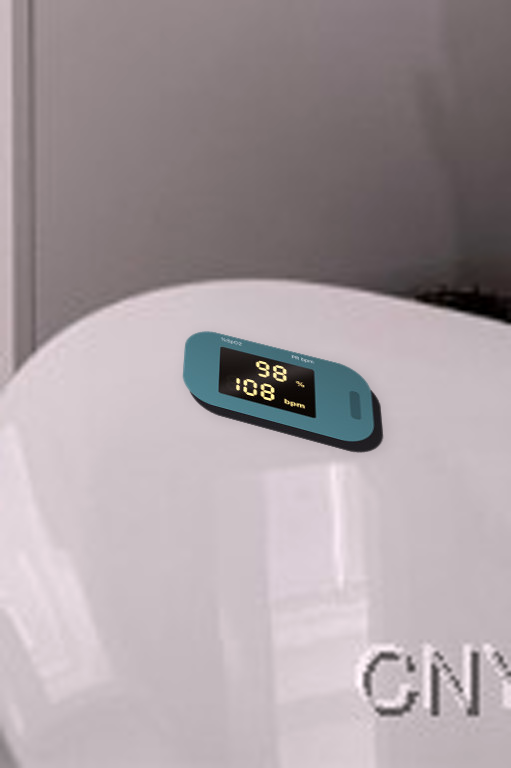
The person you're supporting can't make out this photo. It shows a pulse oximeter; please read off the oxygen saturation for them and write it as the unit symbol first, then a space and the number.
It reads % 98
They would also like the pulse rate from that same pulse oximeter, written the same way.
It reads bpm 108
